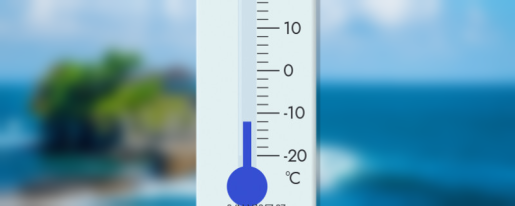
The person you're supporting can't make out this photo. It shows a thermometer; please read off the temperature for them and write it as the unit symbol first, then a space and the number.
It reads °C -12
